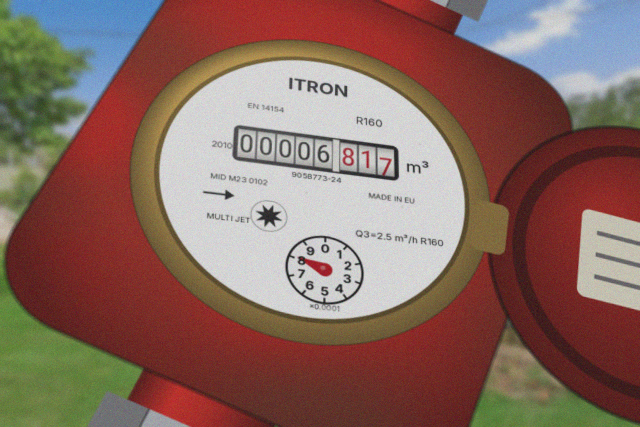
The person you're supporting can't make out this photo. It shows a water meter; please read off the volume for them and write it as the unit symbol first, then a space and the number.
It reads m³ 6.8168
